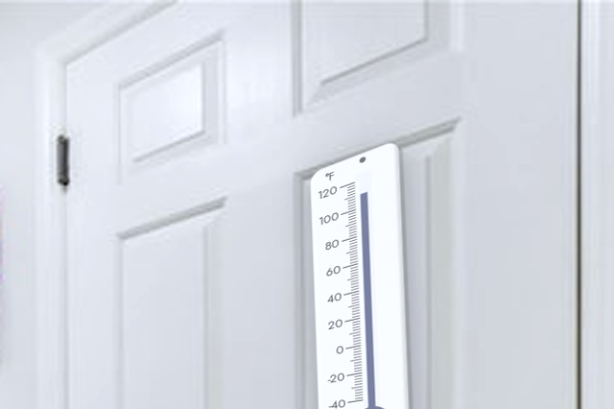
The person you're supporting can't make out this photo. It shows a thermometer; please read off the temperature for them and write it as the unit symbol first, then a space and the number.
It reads °F 110
